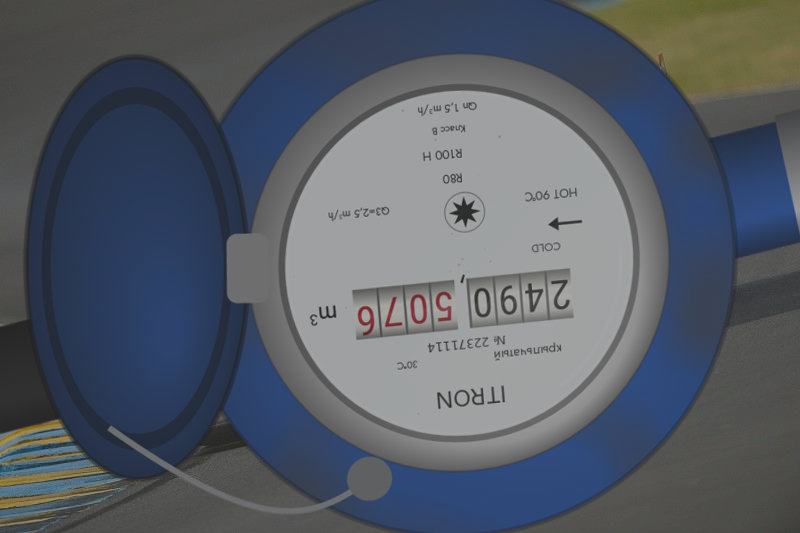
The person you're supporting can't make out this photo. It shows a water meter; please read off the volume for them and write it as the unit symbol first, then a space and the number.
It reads m³ 2490.5076
